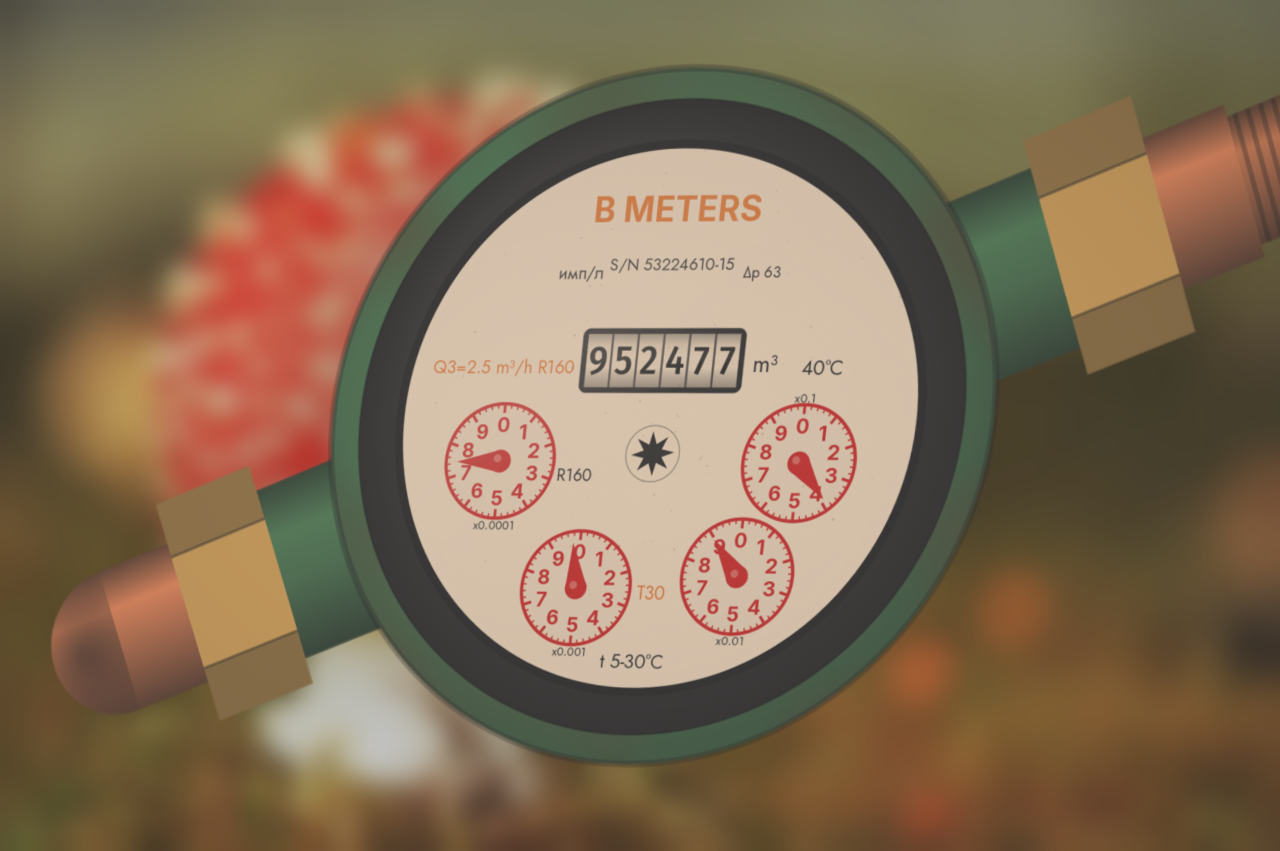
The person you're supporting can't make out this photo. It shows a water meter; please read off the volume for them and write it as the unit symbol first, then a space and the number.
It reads m³ 952477.3897
